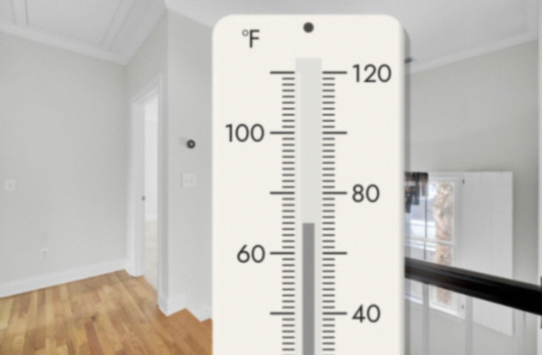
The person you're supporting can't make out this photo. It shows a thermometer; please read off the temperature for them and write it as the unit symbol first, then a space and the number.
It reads °F 70
